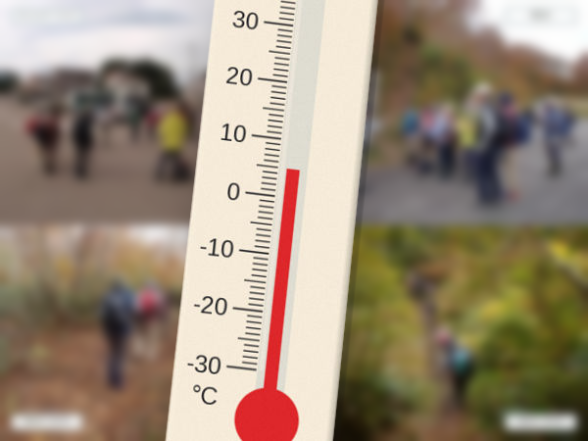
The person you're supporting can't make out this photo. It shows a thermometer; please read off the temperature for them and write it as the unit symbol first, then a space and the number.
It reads °C 5
